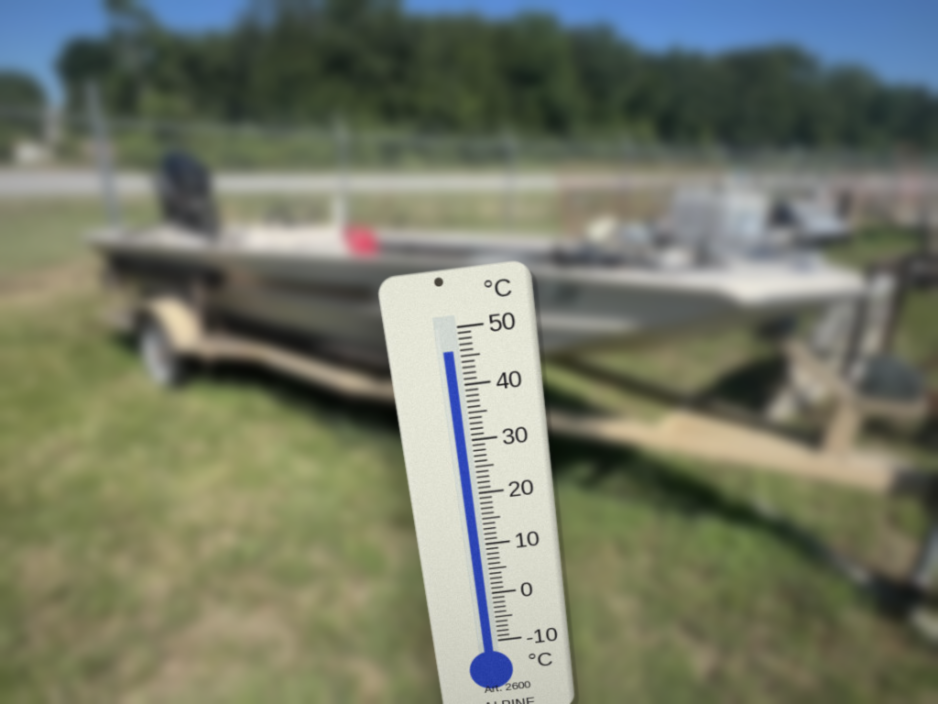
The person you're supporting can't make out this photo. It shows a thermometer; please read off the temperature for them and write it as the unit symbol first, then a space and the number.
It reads °C 46
